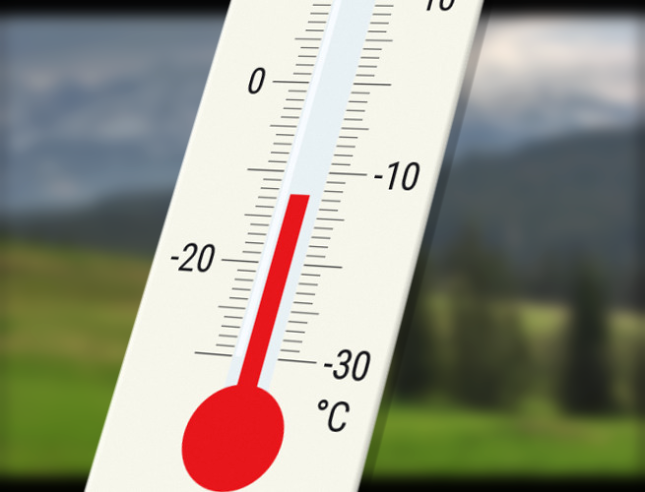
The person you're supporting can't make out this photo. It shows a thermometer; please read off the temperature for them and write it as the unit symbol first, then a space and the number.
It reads °C -12.5
